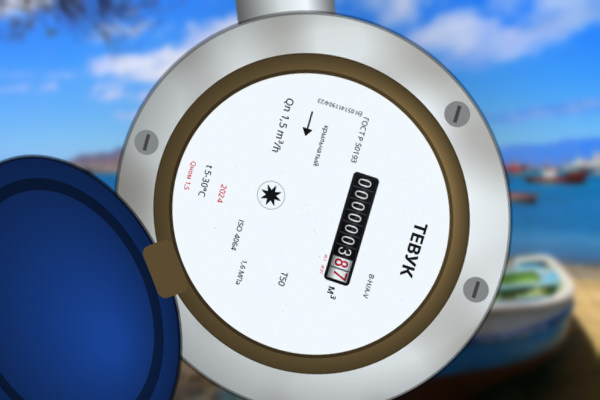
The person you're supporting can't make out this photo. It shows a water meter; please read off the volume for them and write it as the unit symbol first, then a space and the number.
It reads m³ 3.87
